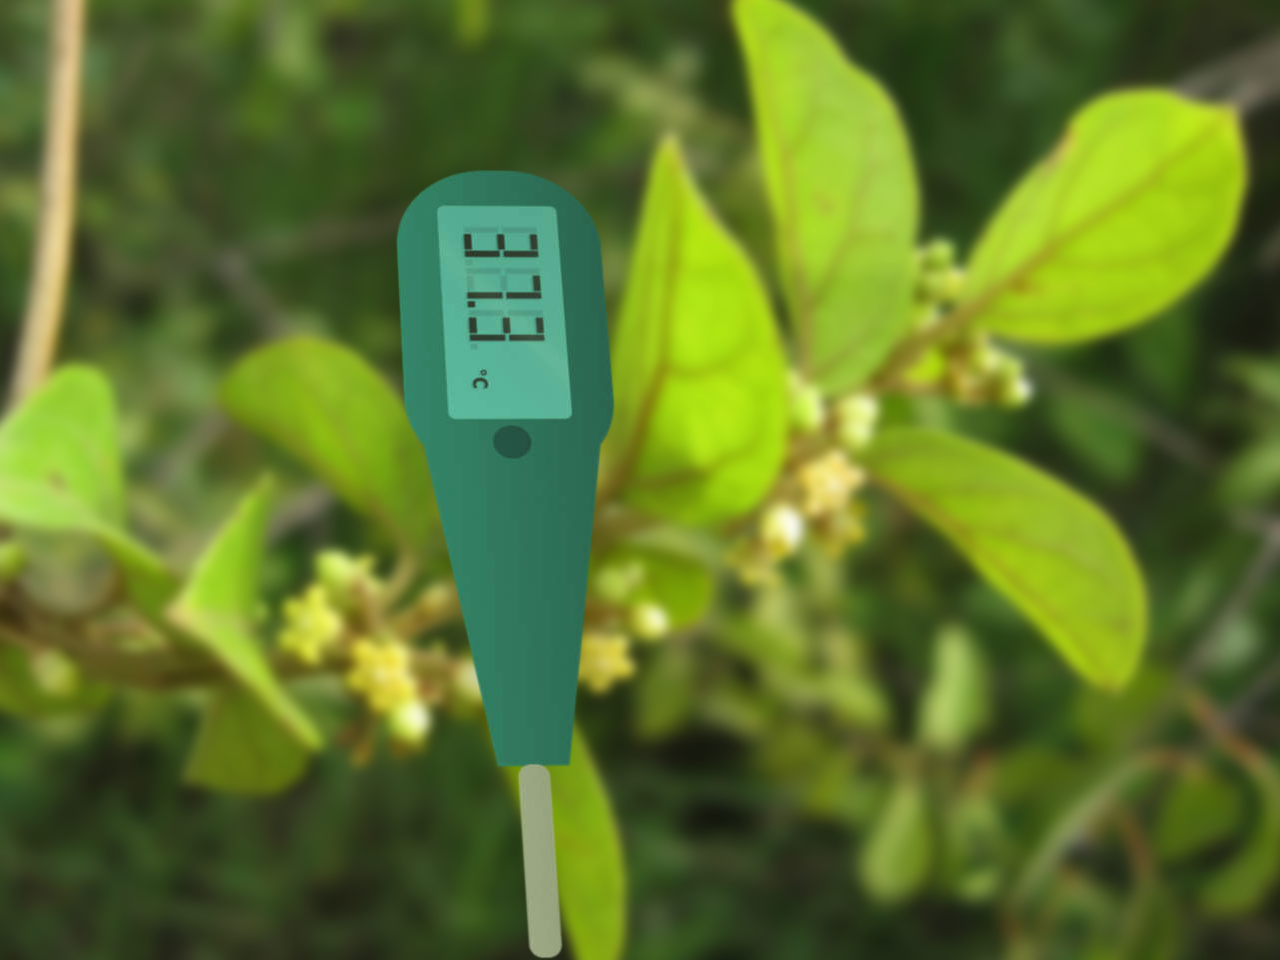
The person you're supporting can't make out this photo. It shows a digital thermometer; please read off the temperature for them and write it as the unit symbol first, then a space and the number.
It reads °C 37.3
